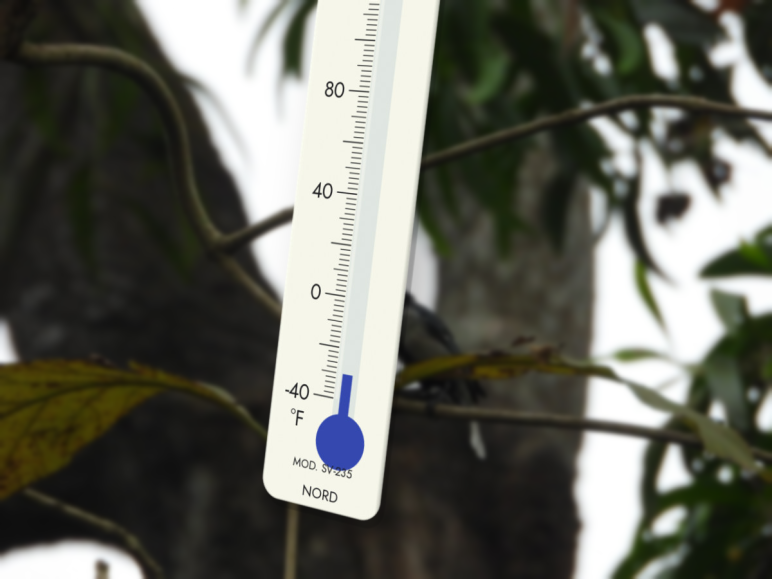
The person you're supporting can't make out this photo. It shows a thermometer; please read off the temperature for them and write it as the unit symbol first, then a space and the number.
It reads °F -30
